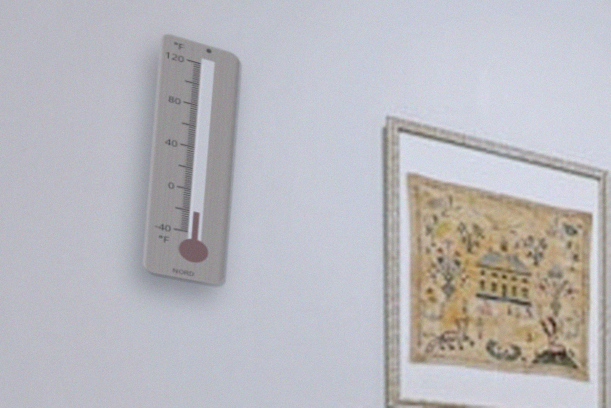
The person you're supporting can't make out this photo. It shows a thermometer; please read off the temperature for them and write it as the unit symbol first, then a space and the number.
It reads °F -20
